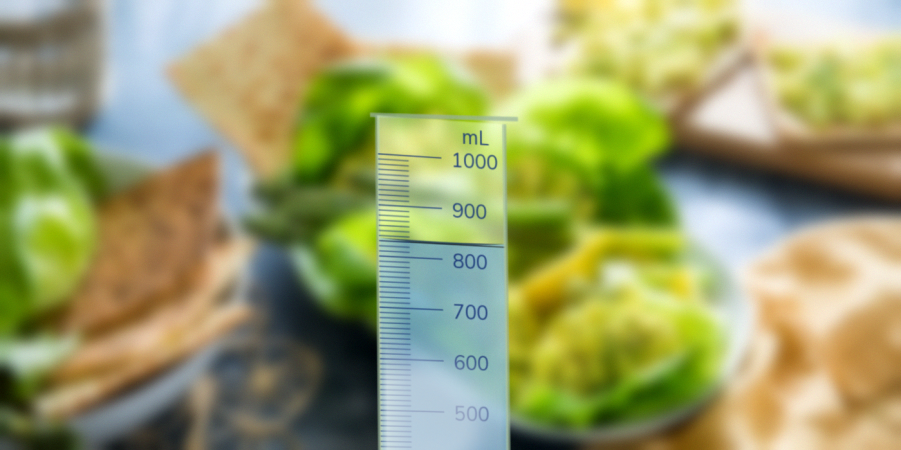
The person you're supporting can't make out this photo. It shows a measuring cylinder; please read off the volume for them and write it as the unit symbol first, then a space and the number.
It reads mL 830
